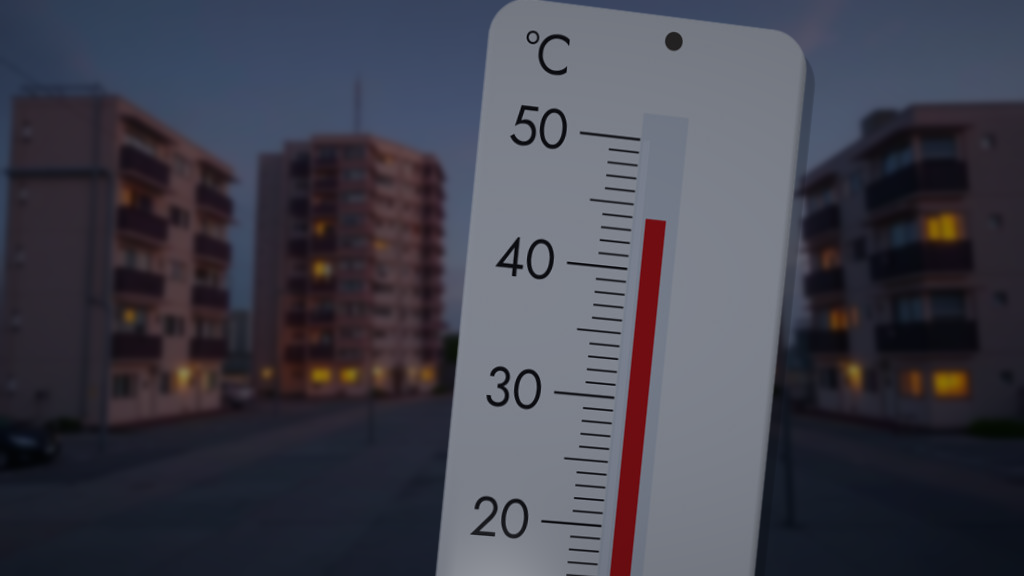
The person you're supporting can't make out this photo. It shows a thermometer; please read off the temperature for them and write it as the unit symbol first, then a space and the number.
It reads °C 44
